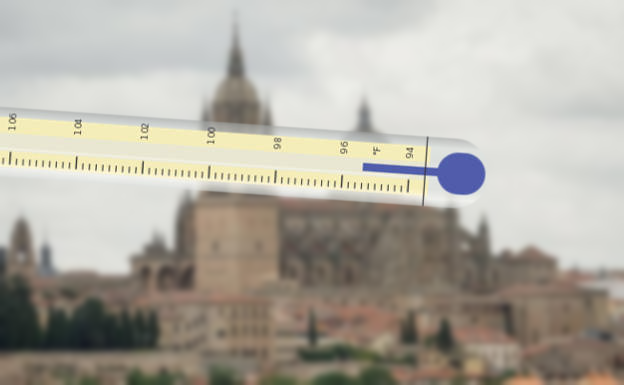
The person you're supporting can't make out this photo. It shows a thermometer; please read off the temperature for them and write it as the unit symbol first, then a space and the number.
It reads °F 95.4
